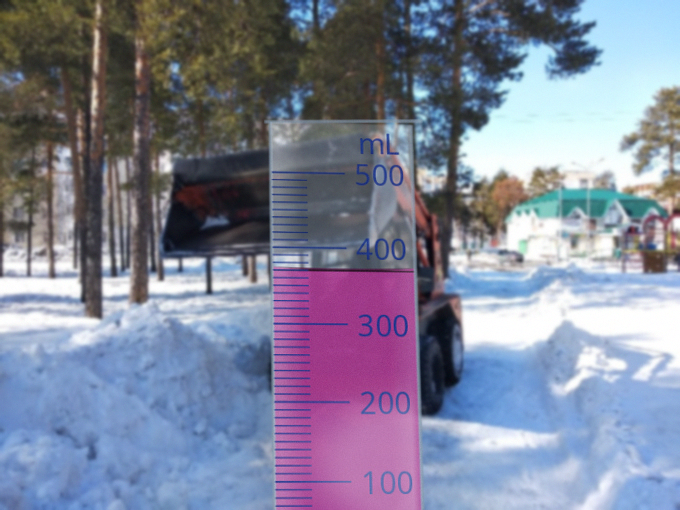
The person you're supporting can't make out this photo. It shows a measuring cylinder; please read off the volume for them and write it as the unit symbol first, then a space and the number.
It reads mL 370
